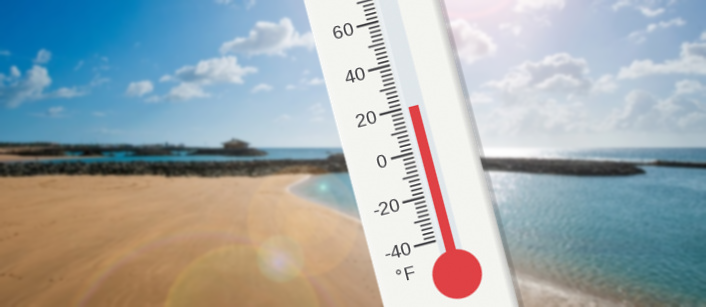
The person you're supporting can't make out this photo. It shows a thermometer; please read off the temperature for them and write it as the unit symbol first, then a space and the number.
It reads °F 20
